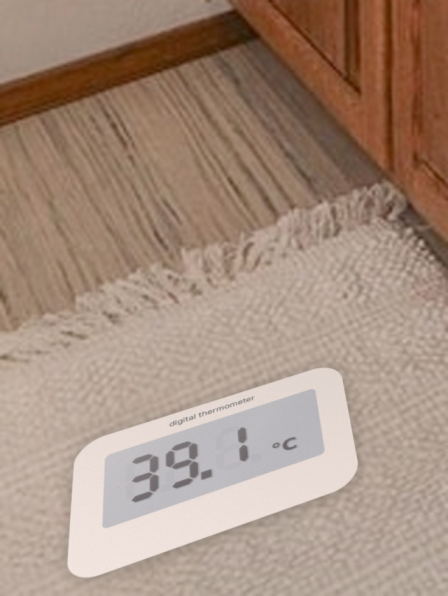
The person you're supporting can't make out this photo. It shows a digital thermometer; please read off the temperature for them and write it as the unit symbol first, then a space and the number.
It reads °C 39.1
